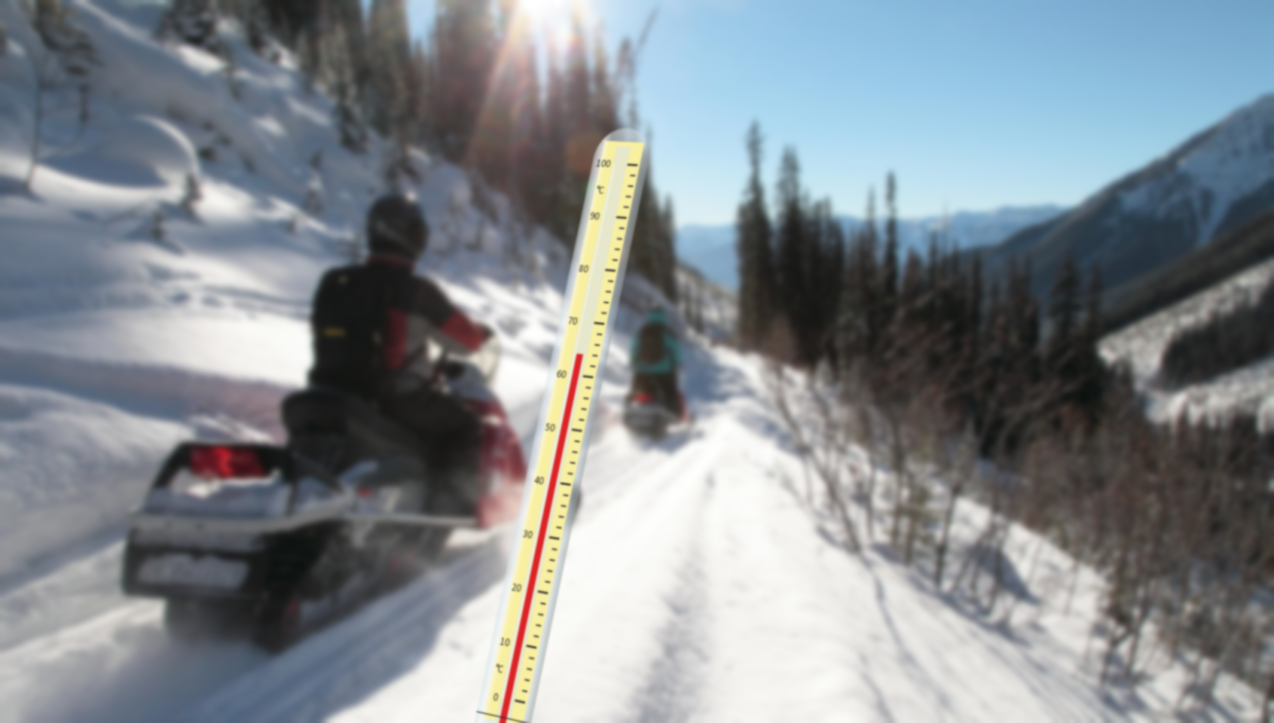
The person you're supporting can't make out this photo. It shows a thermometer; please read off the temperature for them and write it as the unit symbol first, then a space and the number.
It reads °C 64
